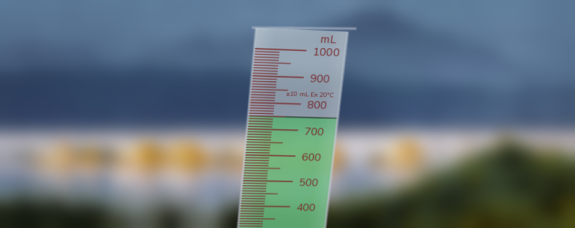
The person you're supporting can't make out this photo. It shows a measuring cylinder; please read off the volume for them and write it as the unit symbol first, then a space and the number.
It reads mL 750
